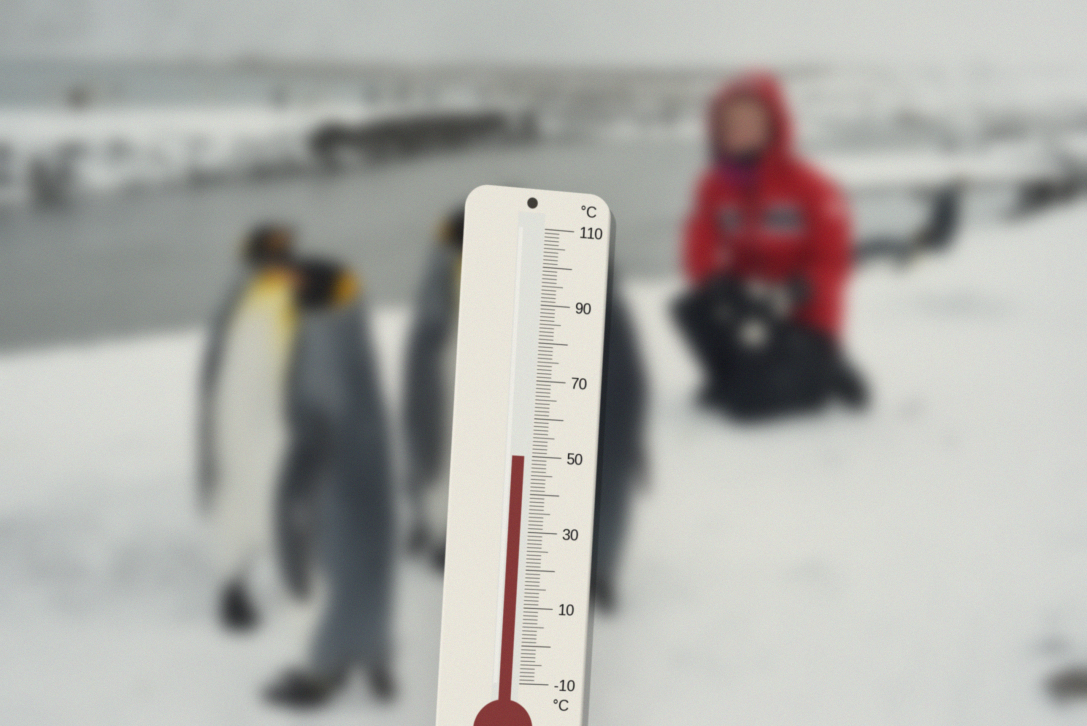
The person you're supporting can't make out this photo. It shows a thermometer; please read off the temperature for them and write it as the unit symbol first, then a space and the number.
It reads °C 50
